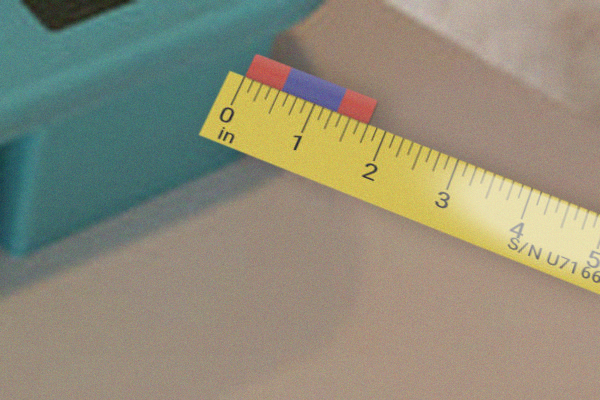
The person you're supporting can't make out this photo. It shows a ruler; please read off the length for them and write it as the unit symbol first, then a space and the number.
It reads in 1.75
